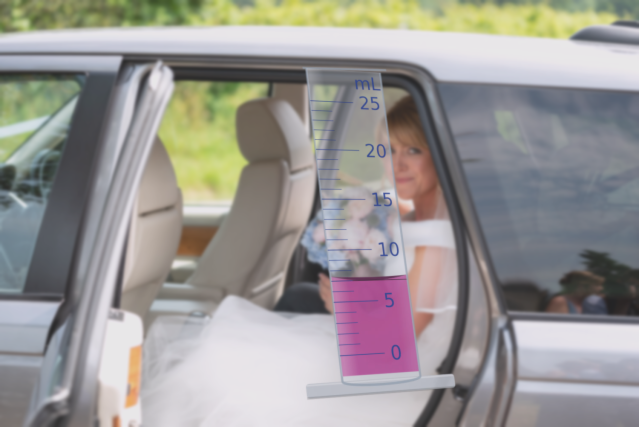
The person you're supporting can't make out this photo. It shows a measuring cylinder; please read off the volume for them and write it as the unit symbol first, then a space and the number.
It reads mL 7
